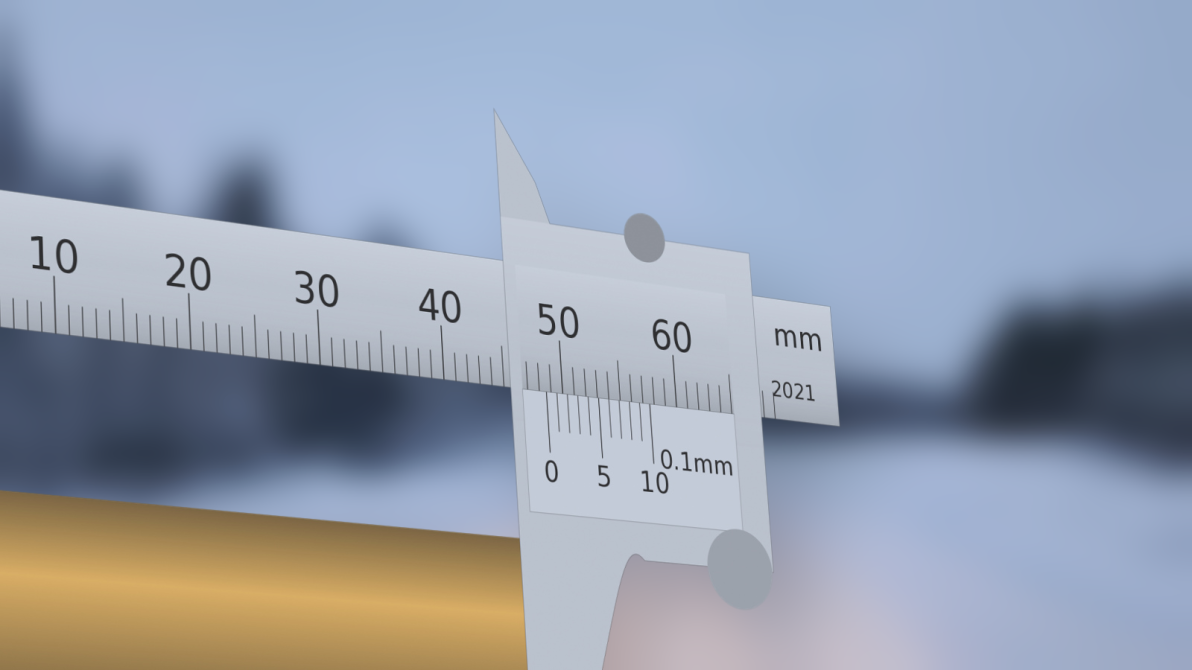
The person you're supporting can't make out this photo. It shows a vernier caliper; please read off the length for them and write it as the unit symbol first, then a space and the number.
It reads mm 48.6
